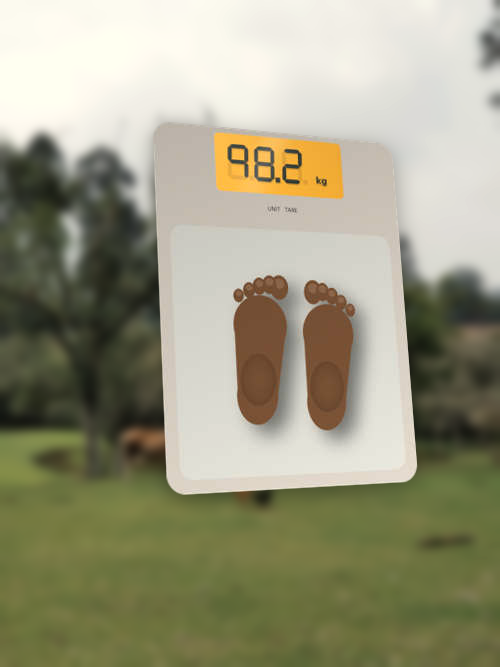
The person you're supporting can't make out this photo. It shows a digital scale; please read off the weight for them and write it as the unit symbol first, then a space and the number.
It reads kg 98.2
